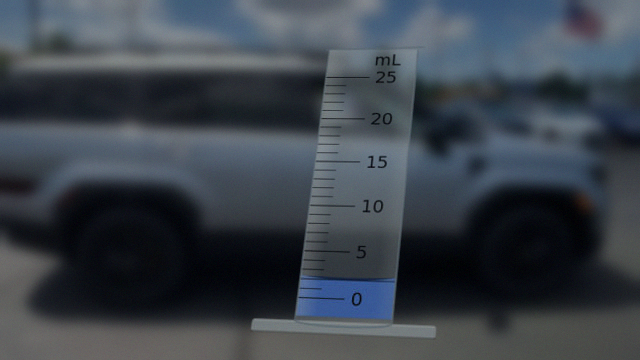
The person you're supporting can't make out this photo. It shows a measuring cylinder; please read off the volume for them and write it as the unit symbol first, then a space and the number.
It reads mL 2
